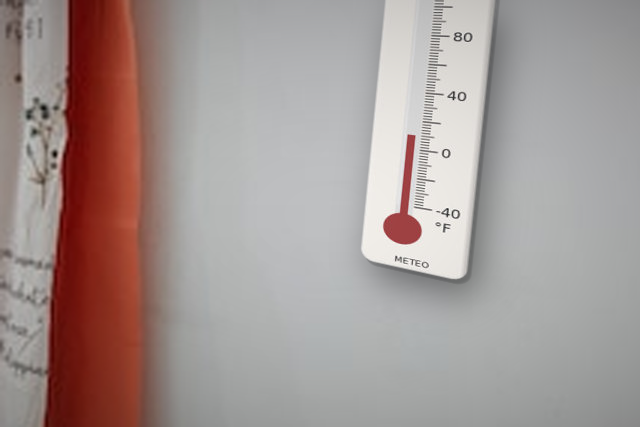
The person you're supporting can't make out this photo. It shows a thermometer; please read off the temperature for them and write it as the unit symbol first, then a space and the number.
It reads °F 10
